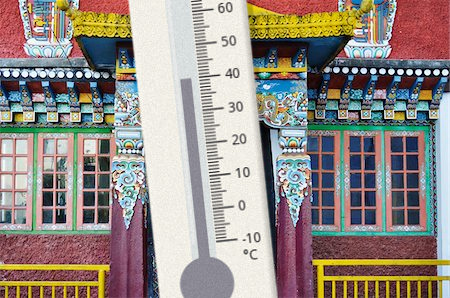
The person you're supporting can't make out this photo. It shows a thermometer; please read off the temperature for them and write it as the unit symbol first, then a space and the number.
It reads °C 40
